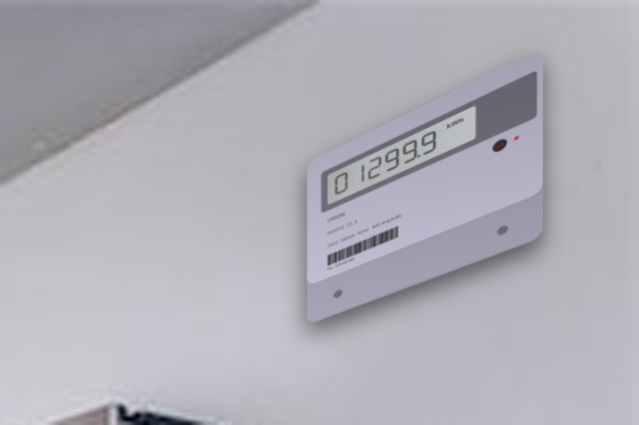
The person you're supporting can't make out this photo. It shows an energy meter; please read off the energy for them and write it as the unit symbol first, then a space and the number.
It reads kWh 1299.9
